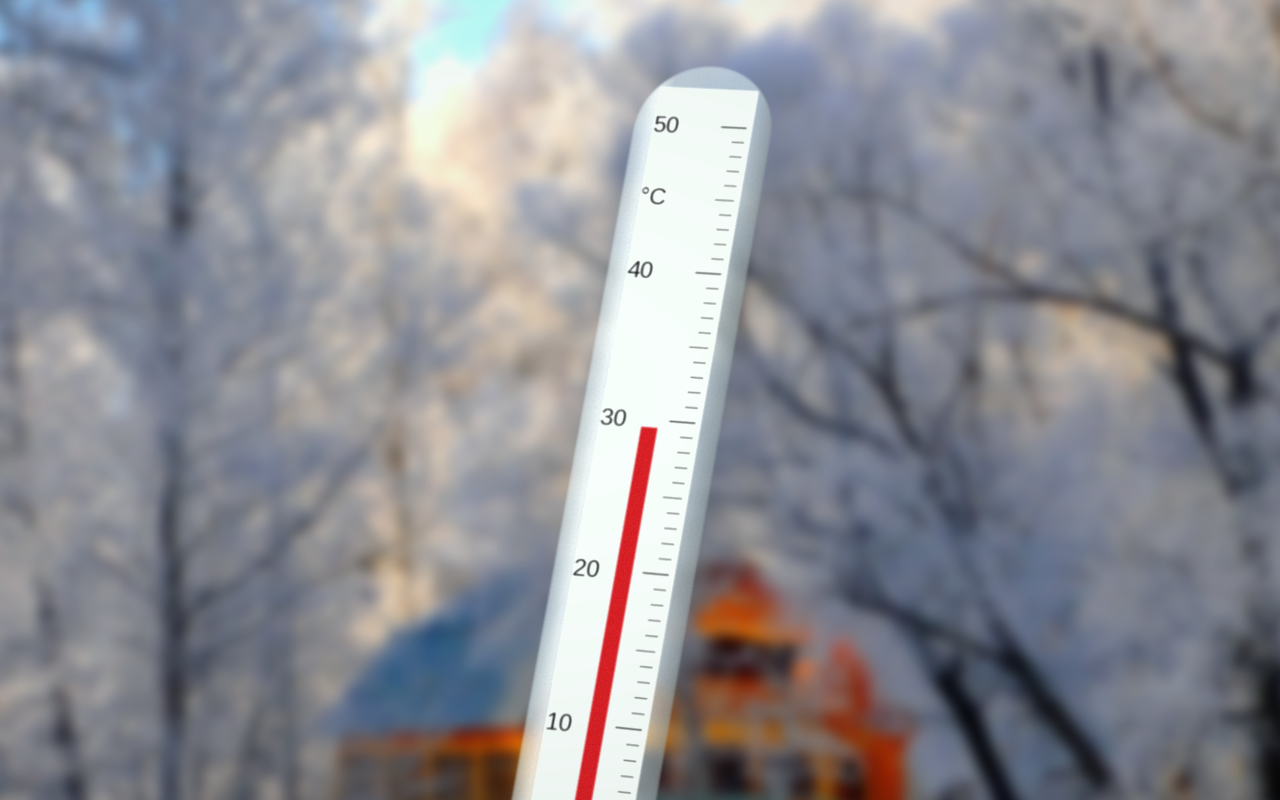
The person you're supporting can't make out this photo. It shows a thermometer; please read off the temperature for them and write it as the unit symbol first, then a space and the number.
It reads °C 29.5
